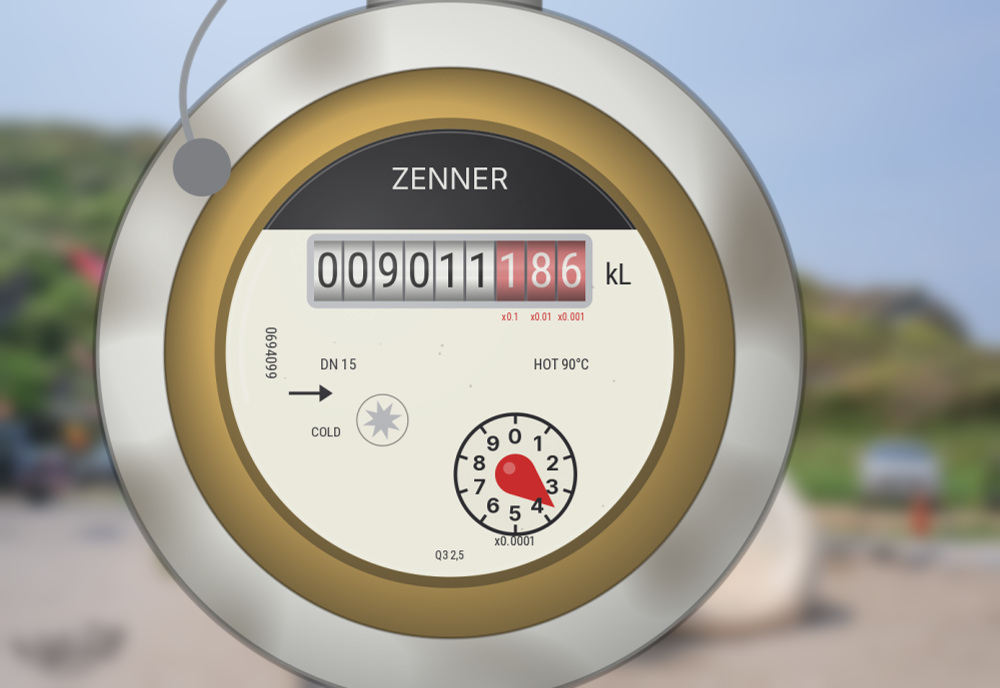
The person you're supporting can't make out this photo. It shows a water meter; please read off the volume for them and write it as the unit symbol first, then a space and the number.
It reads kL 9011.1863
